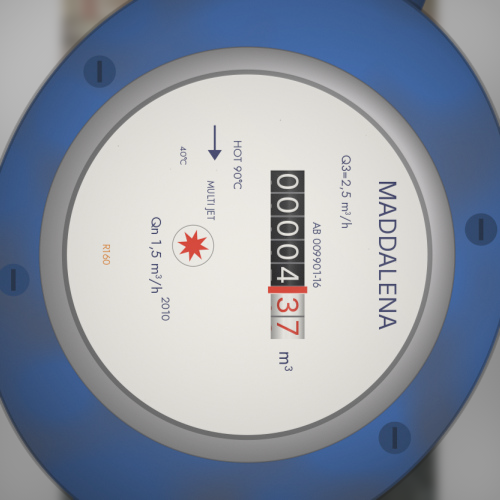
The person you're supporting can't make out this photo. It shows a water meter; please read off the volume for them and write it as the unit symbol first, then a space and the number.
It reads m³ 4.37
